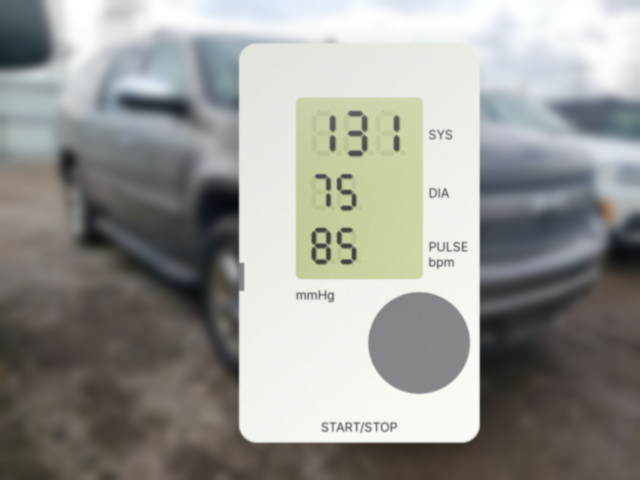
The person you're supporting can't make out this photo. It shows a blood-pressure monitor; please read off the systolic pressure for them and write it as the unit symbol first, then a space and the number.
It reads mmHg 131
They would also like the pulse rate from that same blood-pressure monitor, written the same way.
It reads bpm 85
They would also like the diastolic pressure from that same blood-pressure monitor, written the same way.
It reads mmHg 75
